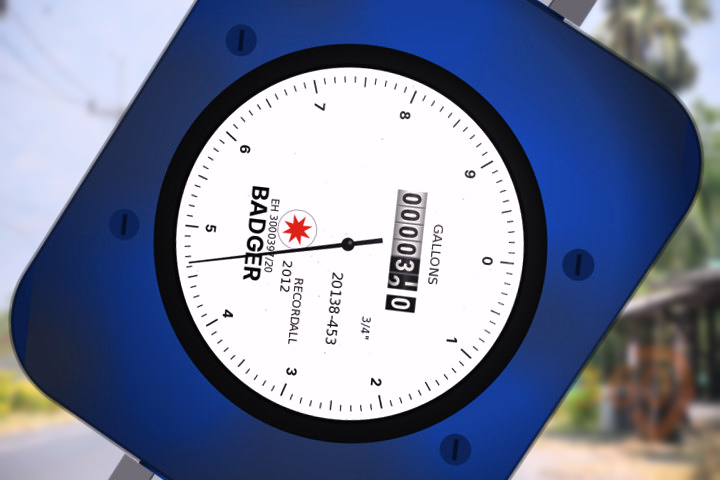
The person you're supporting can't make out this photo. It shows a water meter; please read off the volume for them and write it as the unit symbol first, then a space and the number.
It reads gal 314.6
